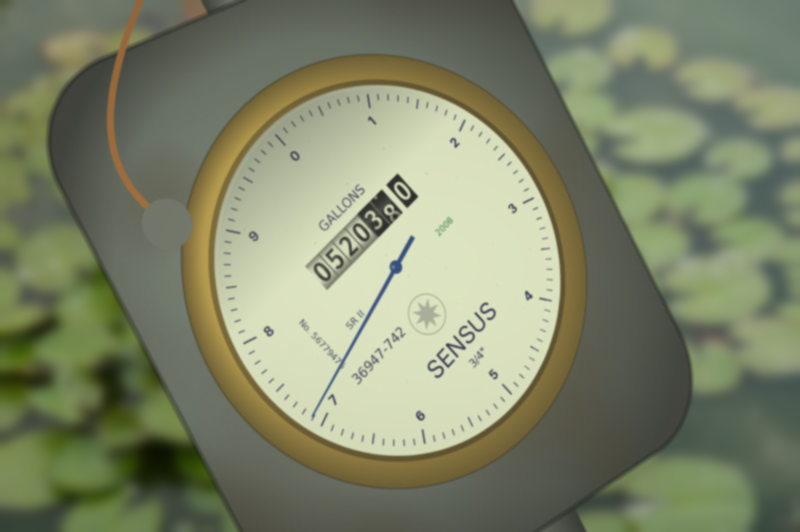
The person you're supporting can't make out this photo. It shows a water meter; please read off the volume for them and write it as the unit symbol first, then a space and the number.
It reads gal 520377.1
